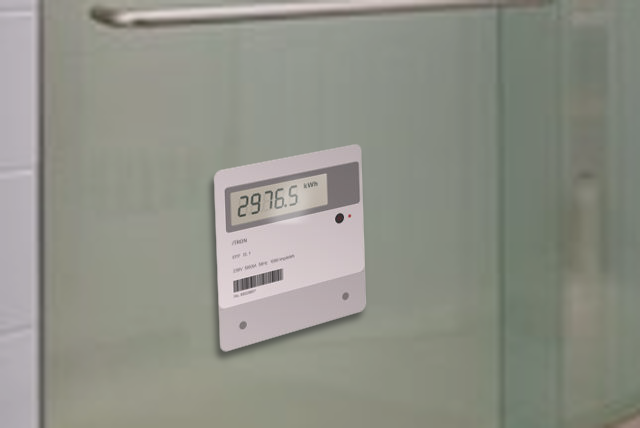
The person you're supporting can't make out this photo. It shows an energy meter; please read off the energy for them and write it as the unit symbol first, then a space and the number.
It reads kWh 2976.5
